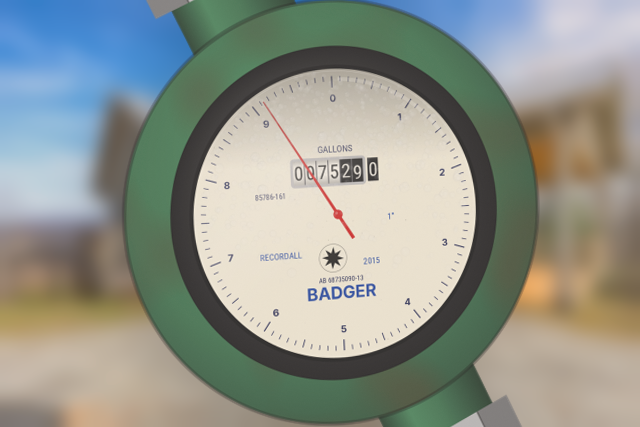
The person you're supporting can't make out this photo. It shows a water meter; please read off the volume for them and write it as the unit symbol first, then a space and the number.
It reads gal 75289.1
